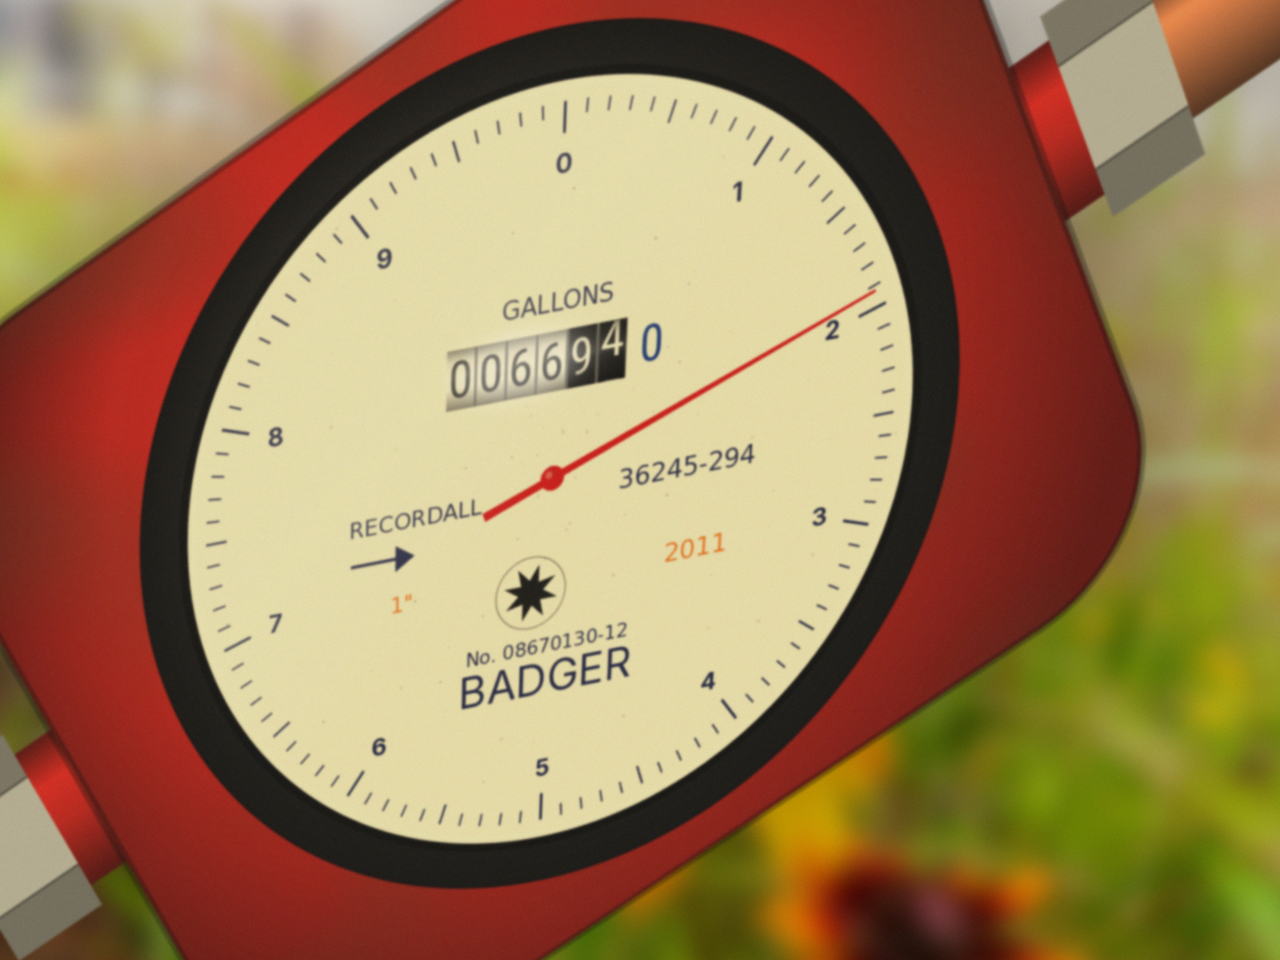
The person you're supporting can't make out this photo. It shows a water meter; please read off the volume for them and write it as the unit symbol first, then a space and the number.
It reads gal 66941.9
